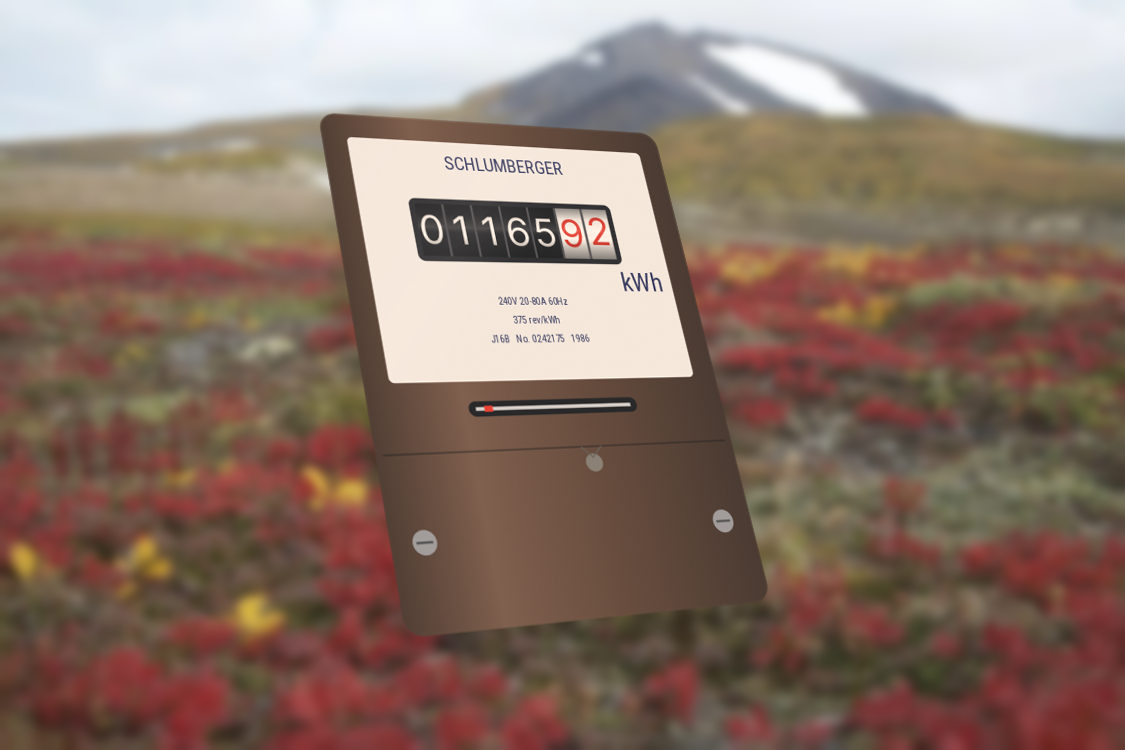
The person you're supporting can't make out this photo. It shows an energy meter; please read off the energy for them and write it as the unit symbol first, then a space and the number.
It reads kWh 1165.92
